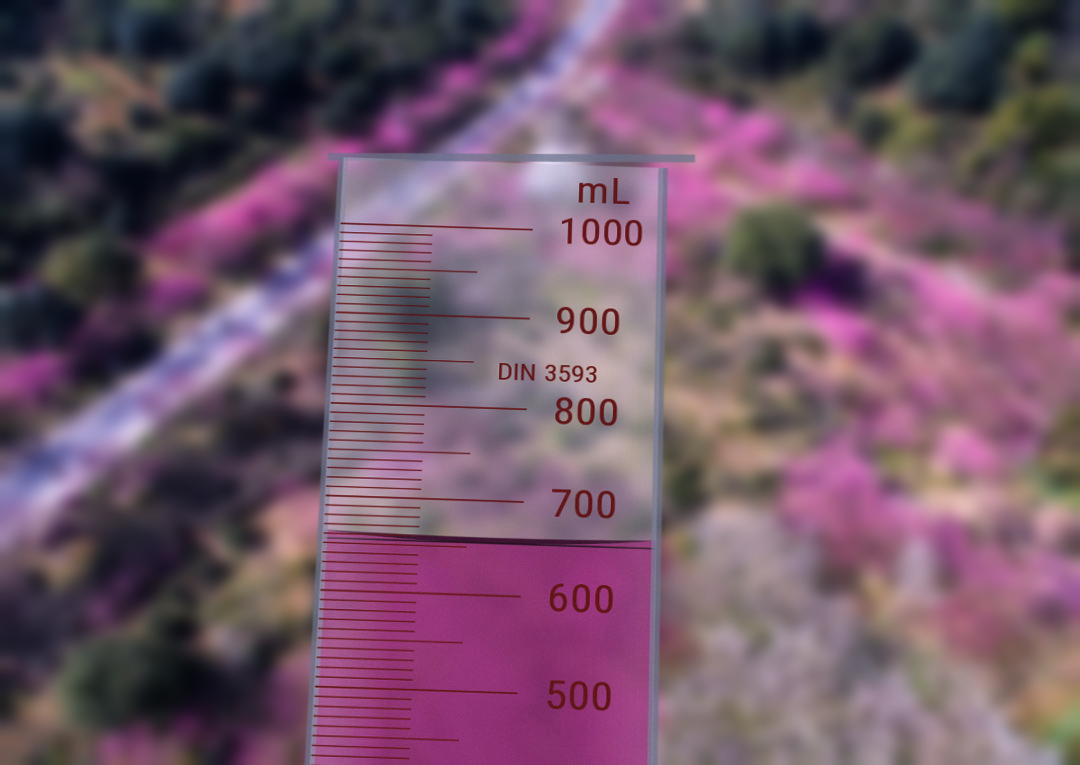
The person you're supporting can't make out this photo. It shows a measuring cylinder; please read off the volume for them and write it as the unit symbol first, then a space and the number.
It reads mL 655
